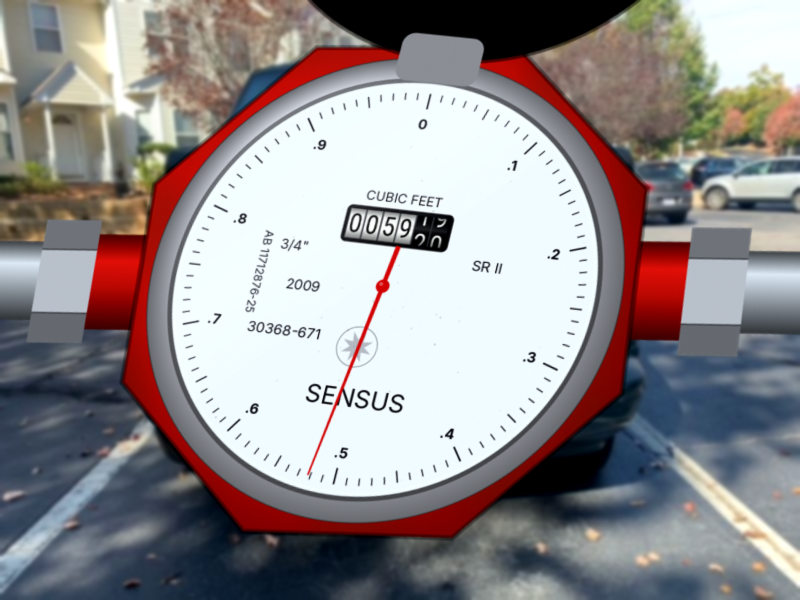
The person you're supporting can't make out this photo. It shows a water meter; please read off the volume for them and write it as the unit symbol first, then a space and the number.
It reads ft³ 5919.52
